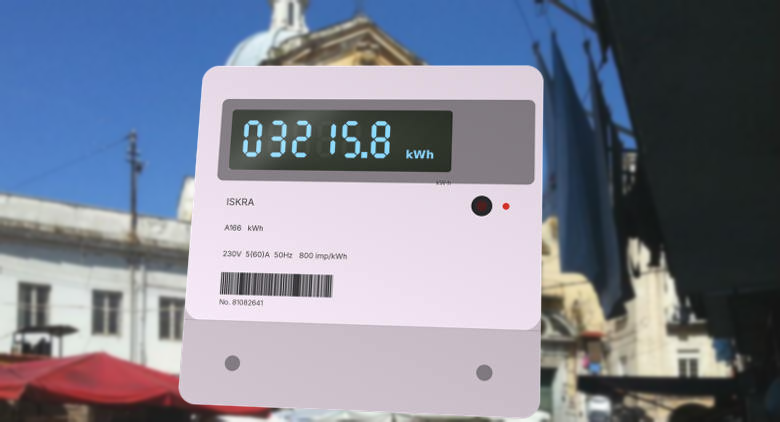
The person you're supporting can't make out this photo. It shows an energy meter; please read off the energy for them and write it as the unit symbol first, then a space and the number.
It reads kWh 3215.8
